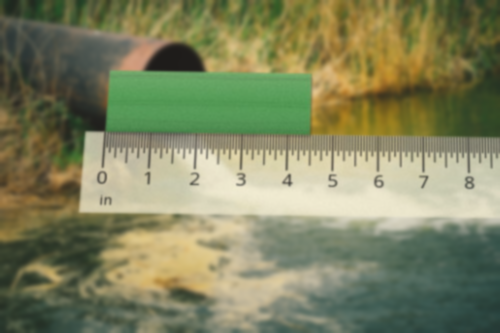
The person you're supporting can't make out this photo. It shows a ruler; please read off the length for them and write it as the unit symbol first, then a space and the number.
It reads in 4.5
